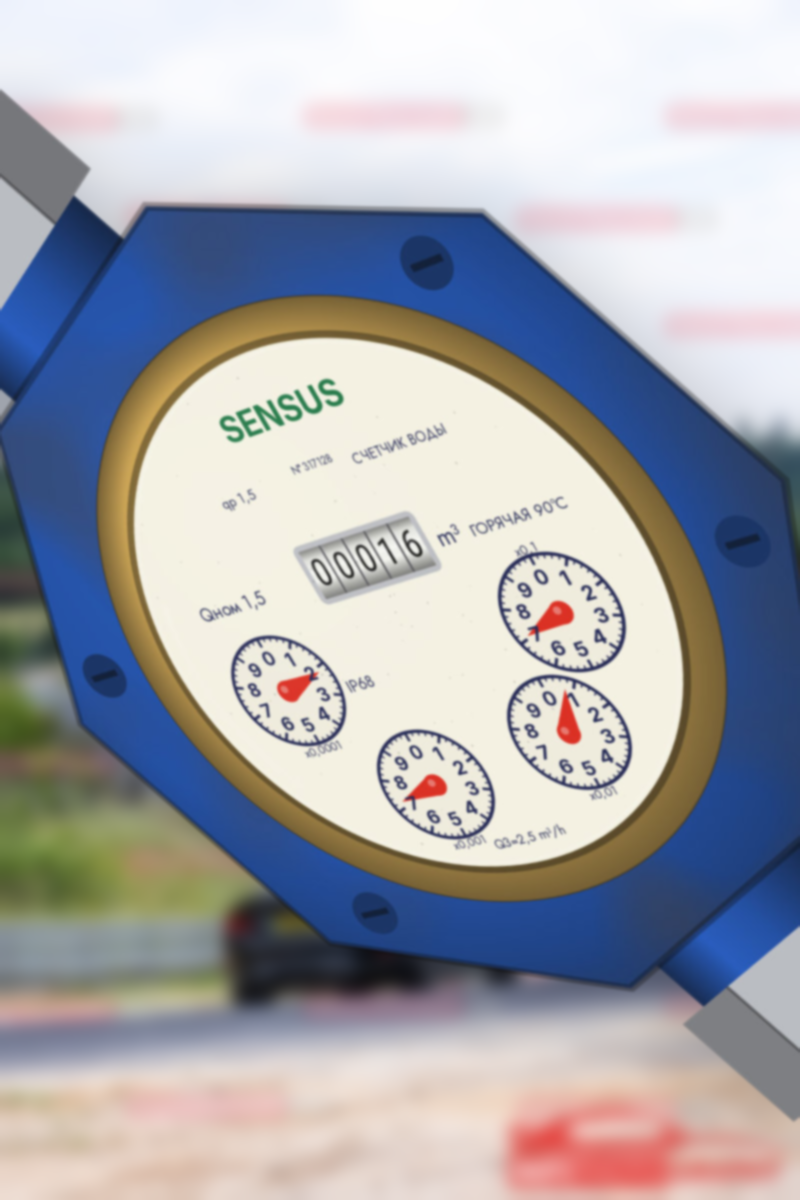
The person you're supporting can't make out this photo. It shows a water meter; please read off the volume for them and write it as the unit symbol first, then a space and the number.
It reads m³ 16.7072
